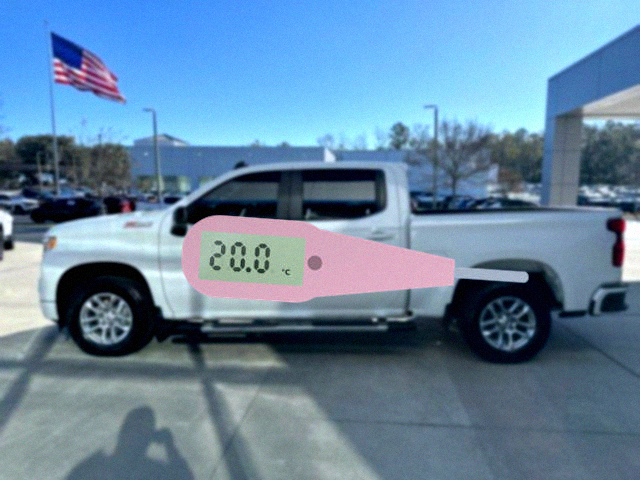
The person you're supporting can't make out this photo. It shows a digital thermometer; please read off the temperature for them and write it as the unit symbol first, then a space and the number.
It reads °C 20.0
